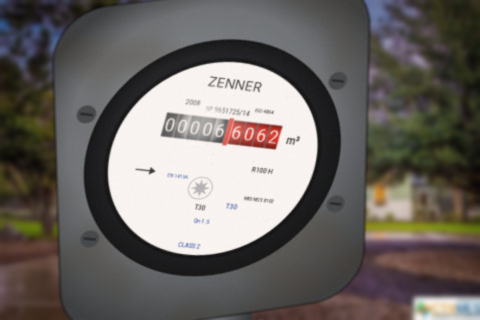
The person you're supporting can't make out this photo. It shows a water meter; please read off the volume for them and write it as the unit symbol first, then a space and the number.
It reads m³ 6.6062
